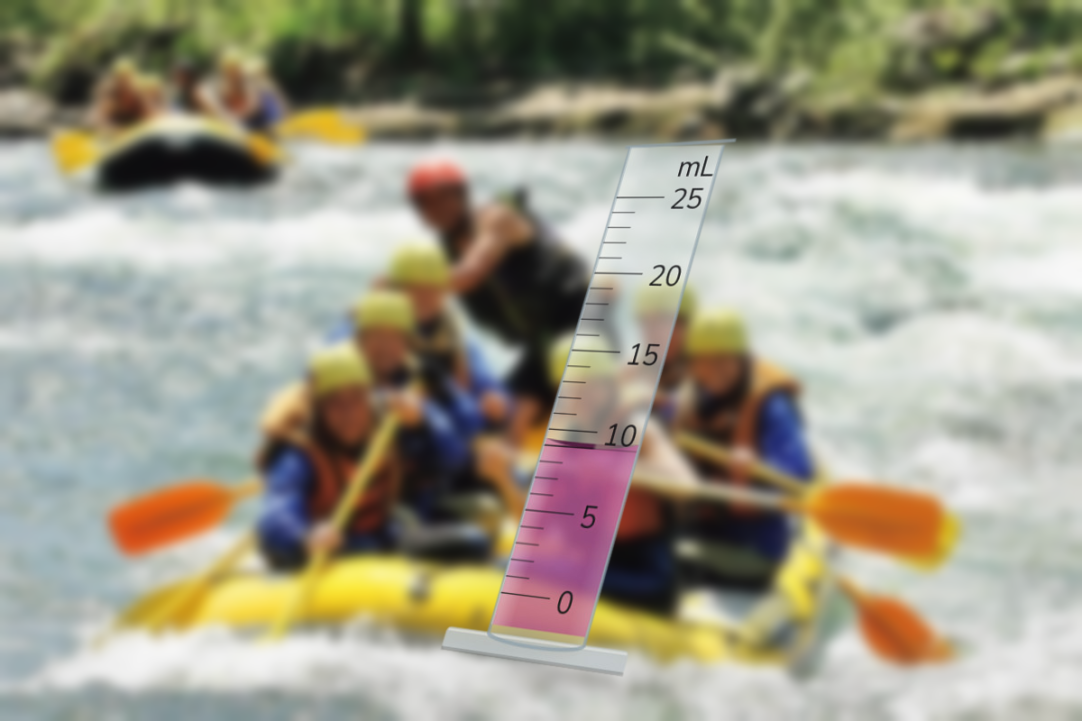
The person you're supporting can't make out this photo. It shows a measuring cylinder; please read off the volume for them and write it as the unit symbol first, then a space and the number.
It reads mL 9
